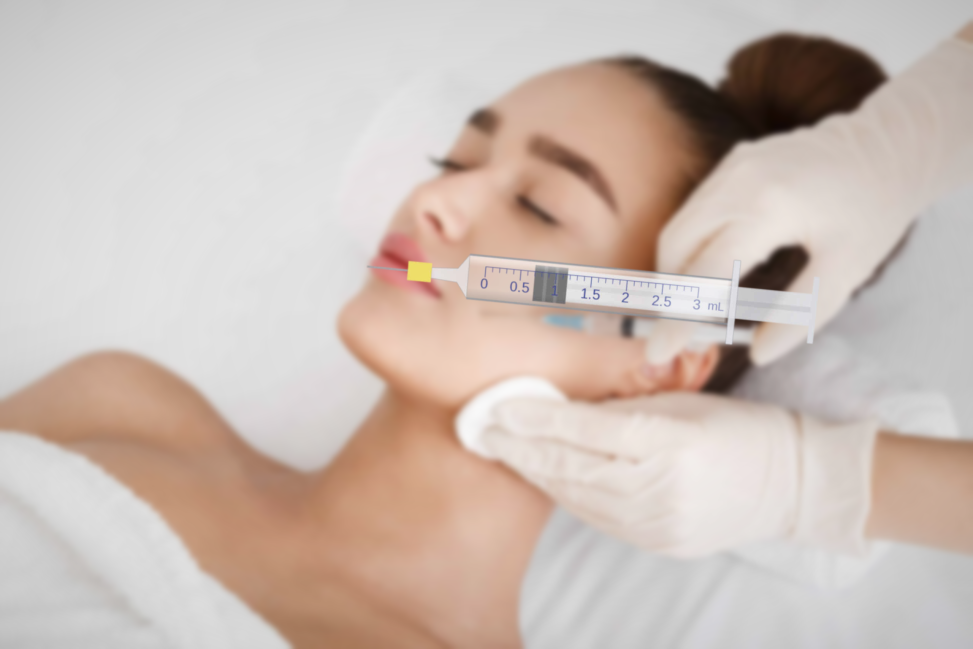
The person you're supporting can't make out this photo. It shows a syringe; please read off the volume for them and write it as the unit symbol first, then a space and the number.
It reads mL 0.7
